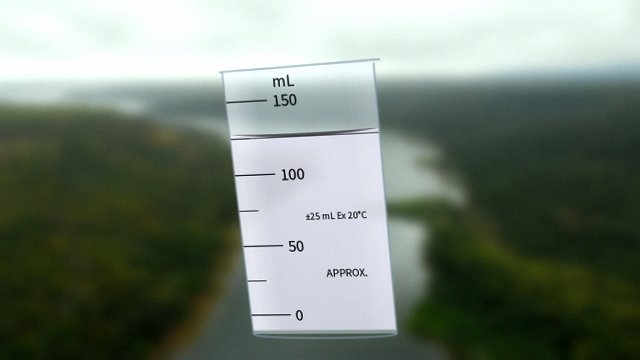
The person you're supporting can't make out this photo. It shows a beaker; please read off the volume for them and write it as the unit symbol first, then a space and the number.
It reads mL 125
